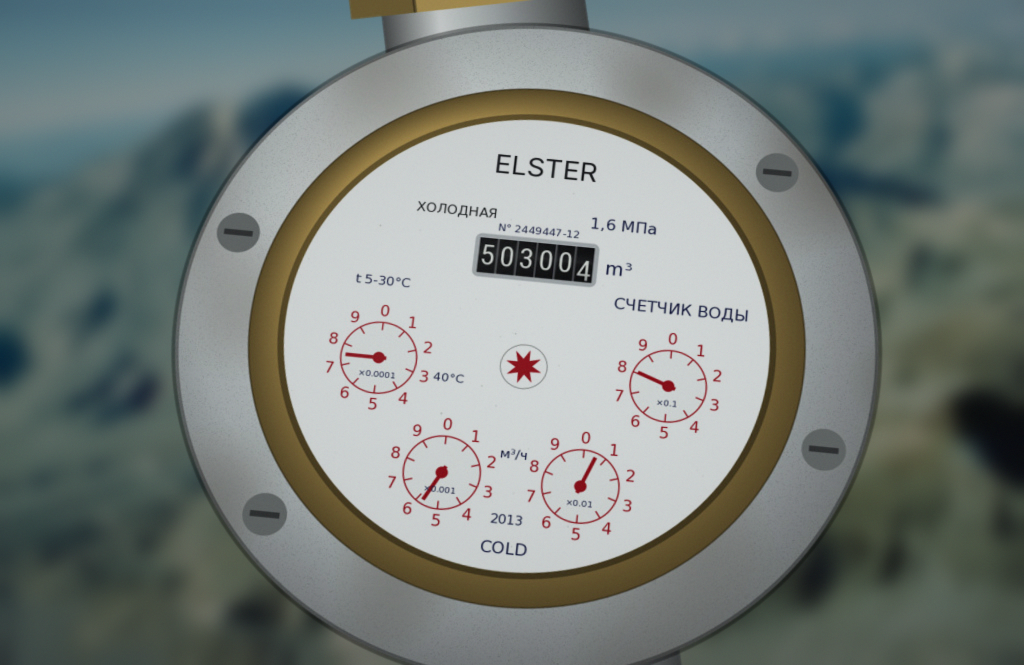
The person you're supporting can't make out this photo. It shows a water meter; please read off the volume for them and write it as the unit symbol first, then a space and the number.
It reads m³ 503003.8057
